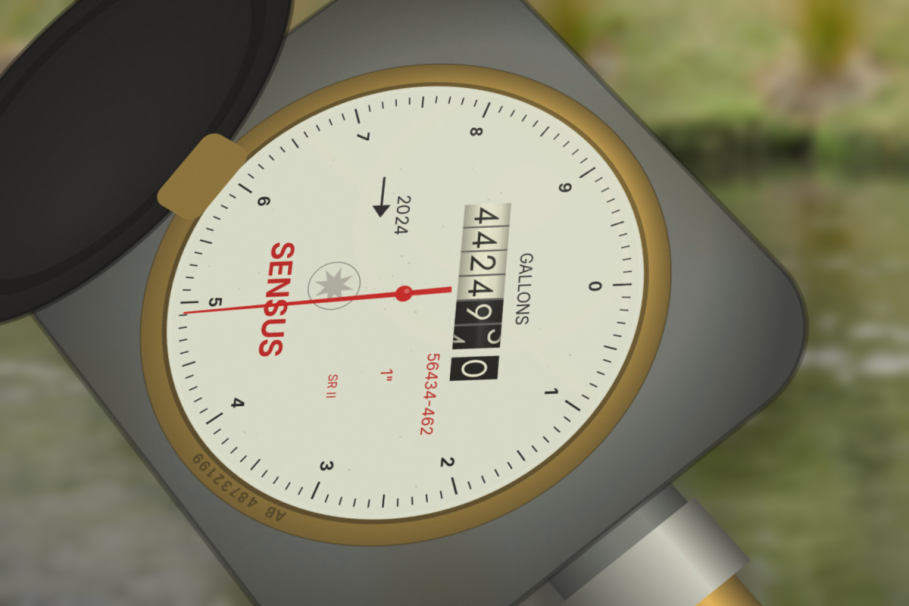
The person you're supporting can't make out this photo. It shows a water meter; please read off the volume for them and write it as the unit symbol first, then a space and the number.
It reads gal 4424934.9
